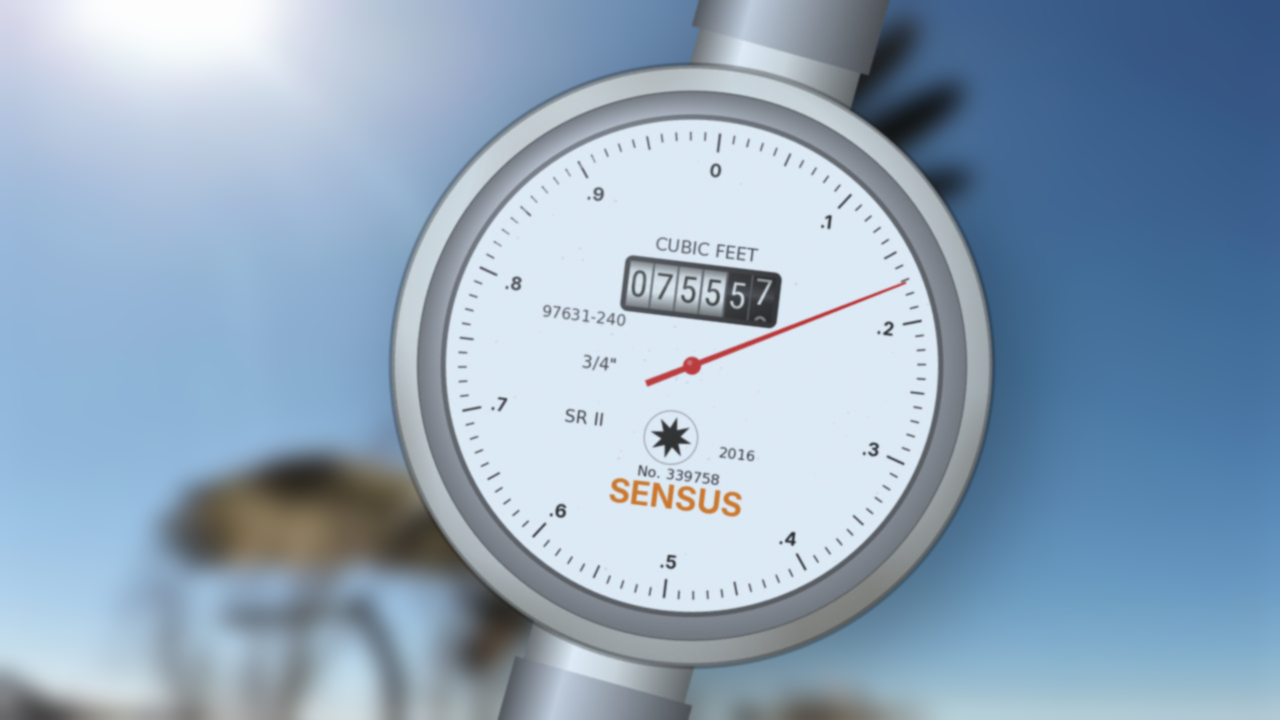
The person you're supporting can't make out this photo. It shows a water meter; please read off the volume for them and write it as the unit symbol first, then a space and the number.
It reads ft³ 75557.17
